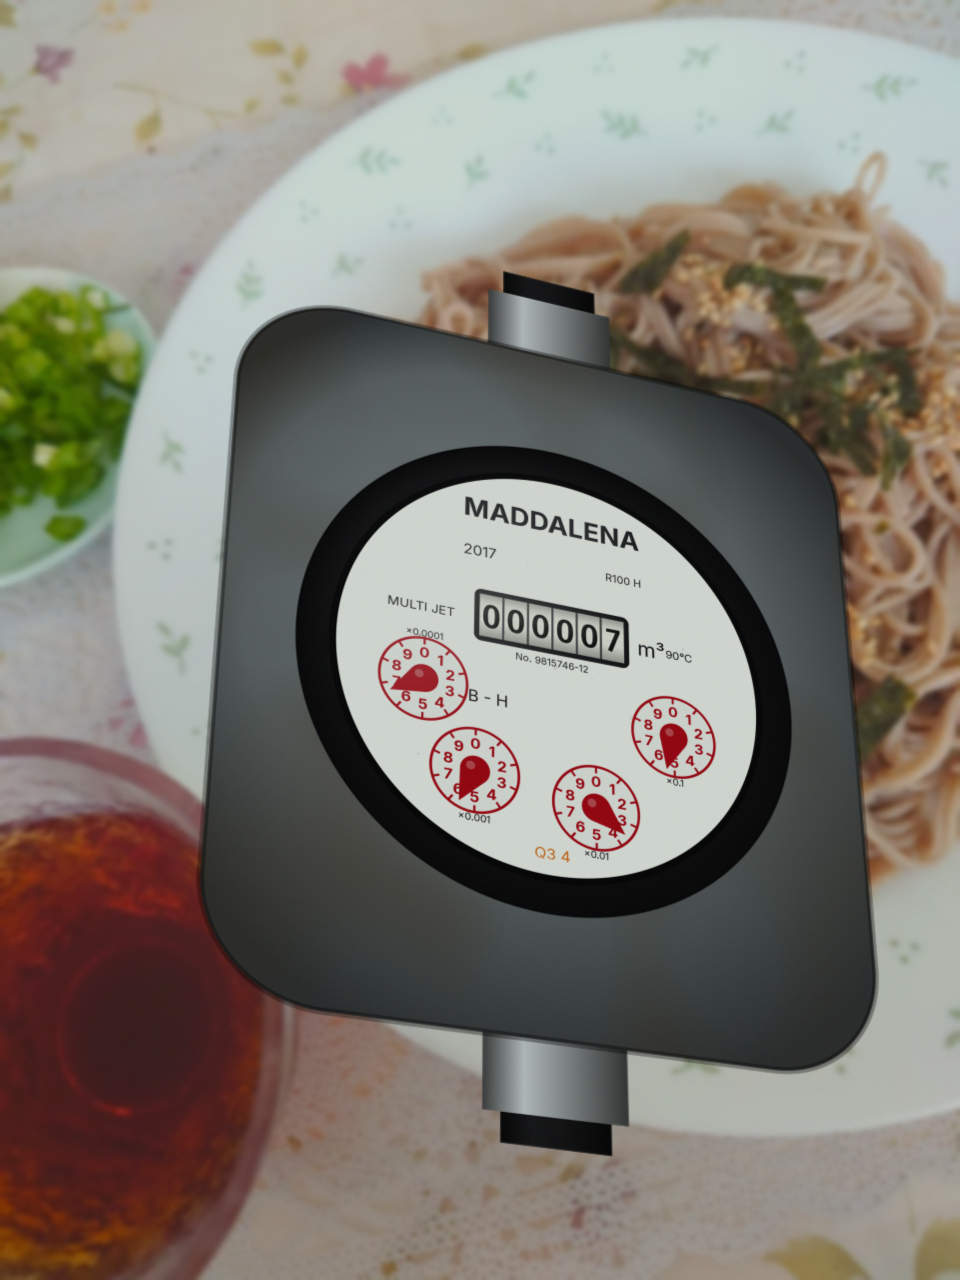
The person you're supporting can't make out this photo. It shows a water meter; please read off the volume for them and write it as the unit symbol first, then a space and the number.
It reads m³ 7.5356
